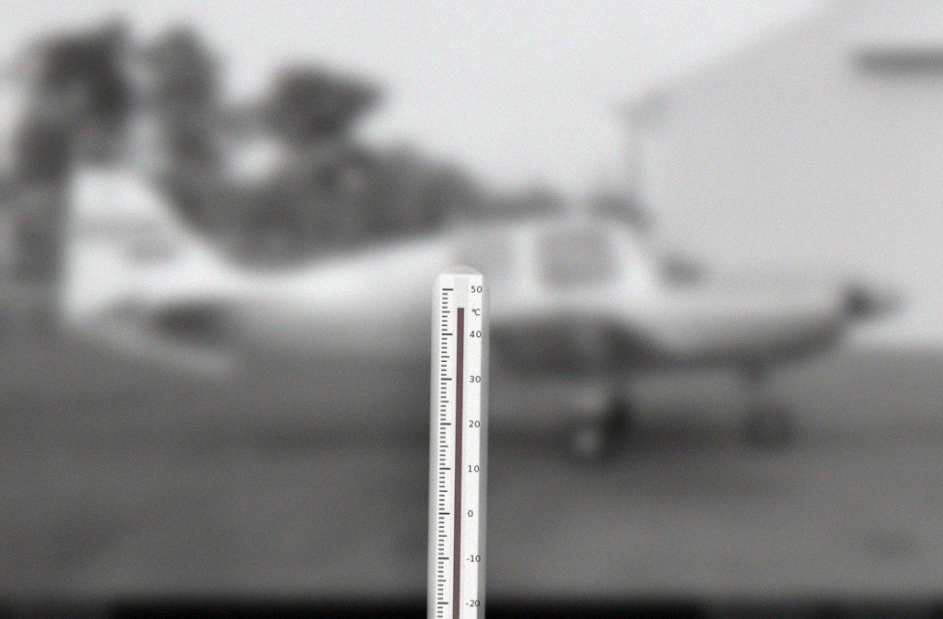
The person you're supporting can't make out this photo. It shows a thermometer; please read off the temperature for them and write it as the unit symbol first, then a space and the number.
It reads °C 46
